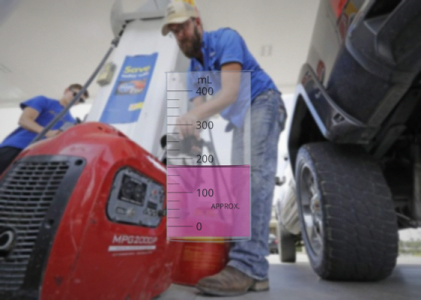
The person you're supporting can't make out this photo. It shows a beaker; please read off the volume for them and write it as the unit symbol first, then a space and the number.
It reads mL 175
